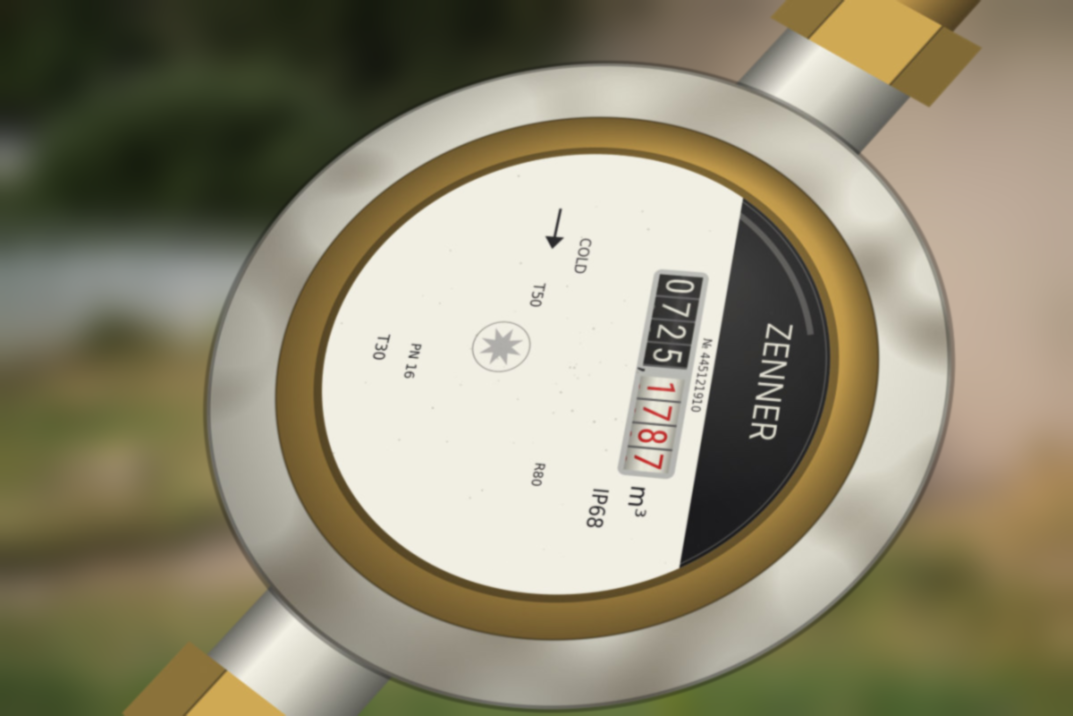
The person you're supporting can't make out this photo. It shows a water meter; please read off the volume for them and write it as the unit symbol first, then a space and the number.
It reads m³ 725.1787
